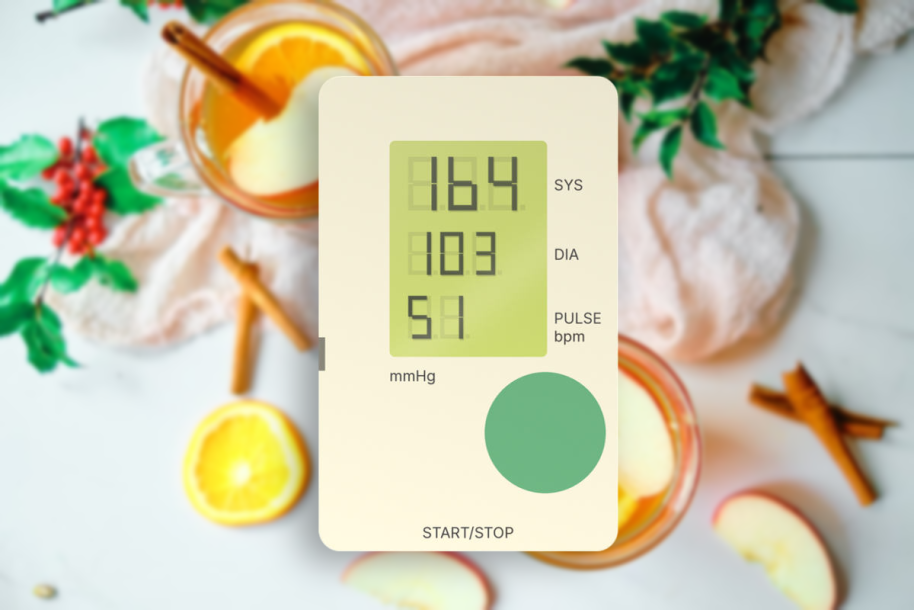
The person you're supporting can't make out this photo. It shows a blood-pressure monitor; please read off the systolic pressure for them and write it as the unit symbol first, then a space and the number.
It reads mmHg 164
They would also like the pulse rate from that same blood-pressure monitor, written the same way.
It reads bpm 51
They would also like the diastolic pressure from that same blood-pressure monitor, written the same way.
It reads mmHg 103
